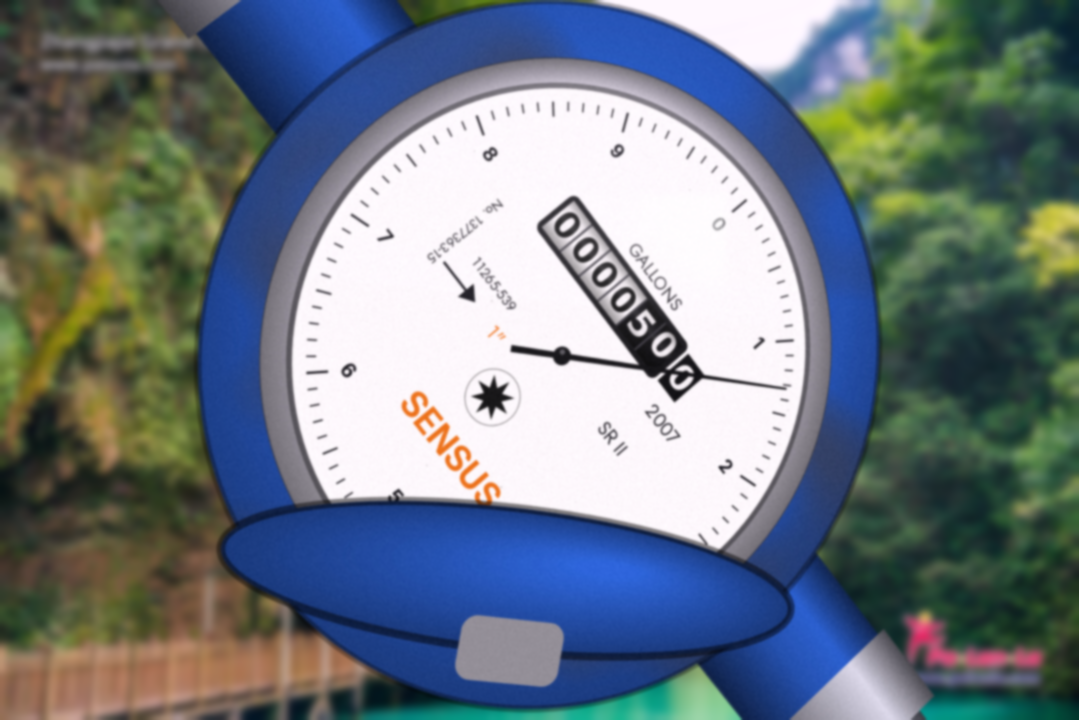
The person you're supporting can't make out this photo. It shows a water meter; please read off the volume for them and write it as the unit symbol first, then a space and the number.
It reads gal 501.3
